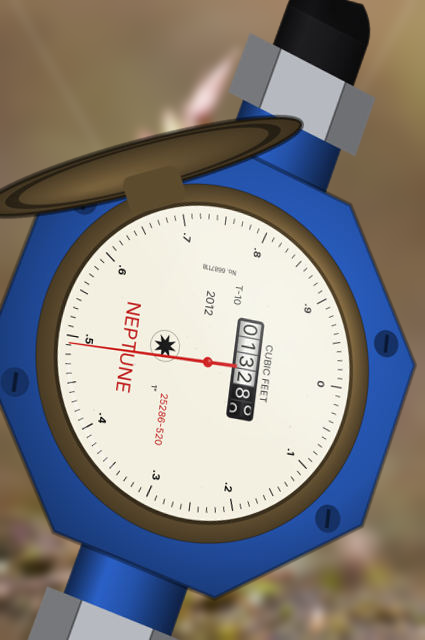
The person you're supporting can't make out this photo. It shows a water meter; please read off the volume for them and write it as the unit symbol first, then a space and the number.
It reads ft³ 13288.49
